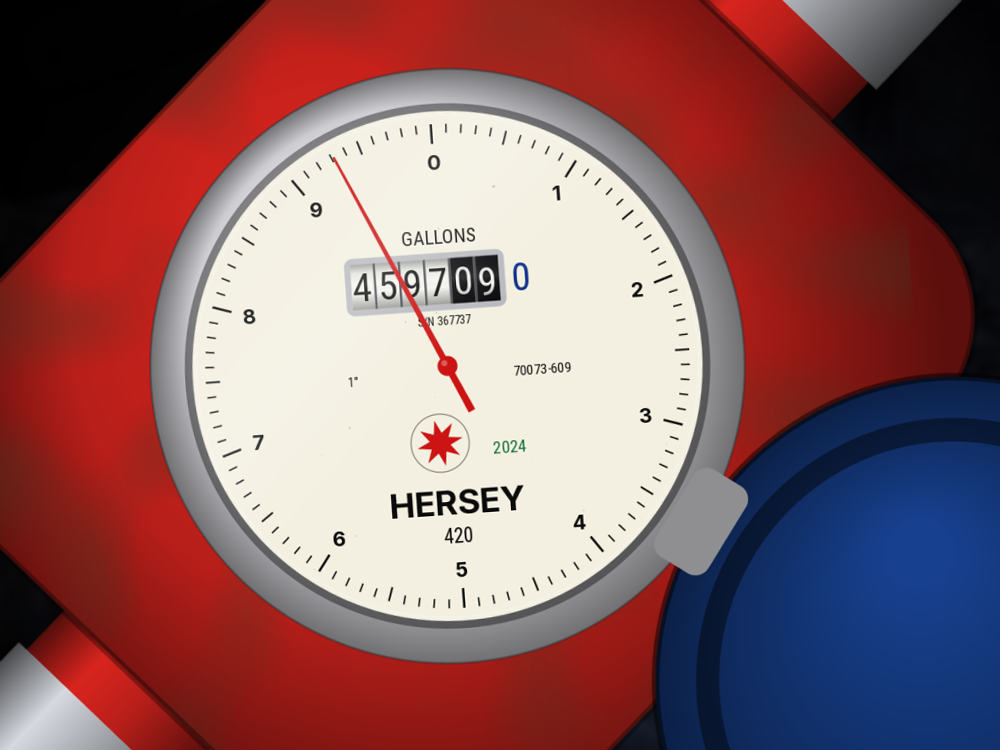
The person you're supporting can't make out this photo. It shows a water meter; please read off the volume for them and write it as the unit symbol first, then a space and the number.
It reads gal 4597089.3
